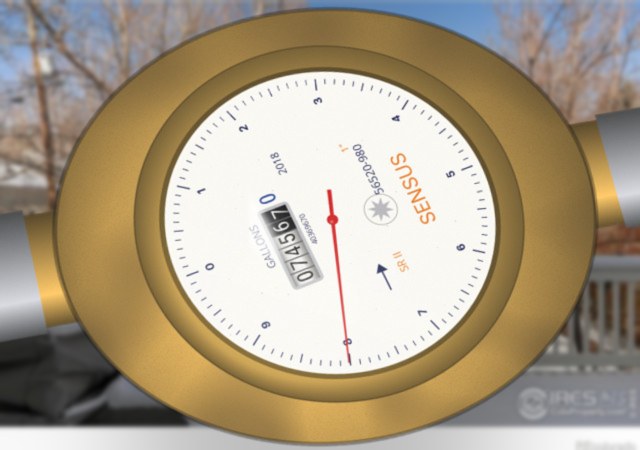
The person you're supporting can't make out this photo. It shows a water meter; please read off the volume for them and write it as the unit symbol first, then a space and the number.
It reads gal 745668.0
